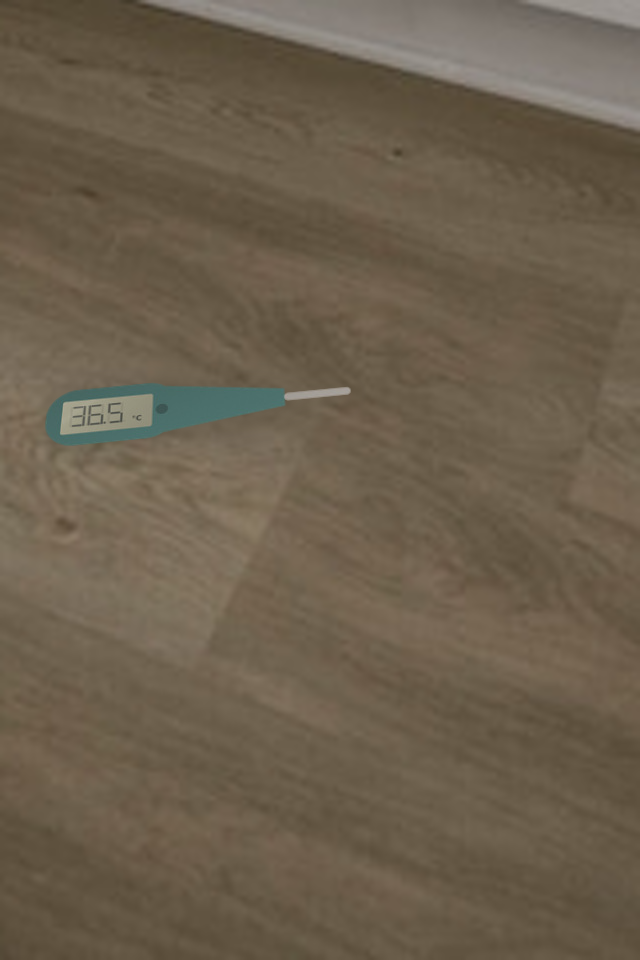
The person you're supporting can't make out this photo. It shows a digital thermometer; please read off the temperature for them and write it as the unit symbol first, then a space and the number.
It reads °C 36.5
